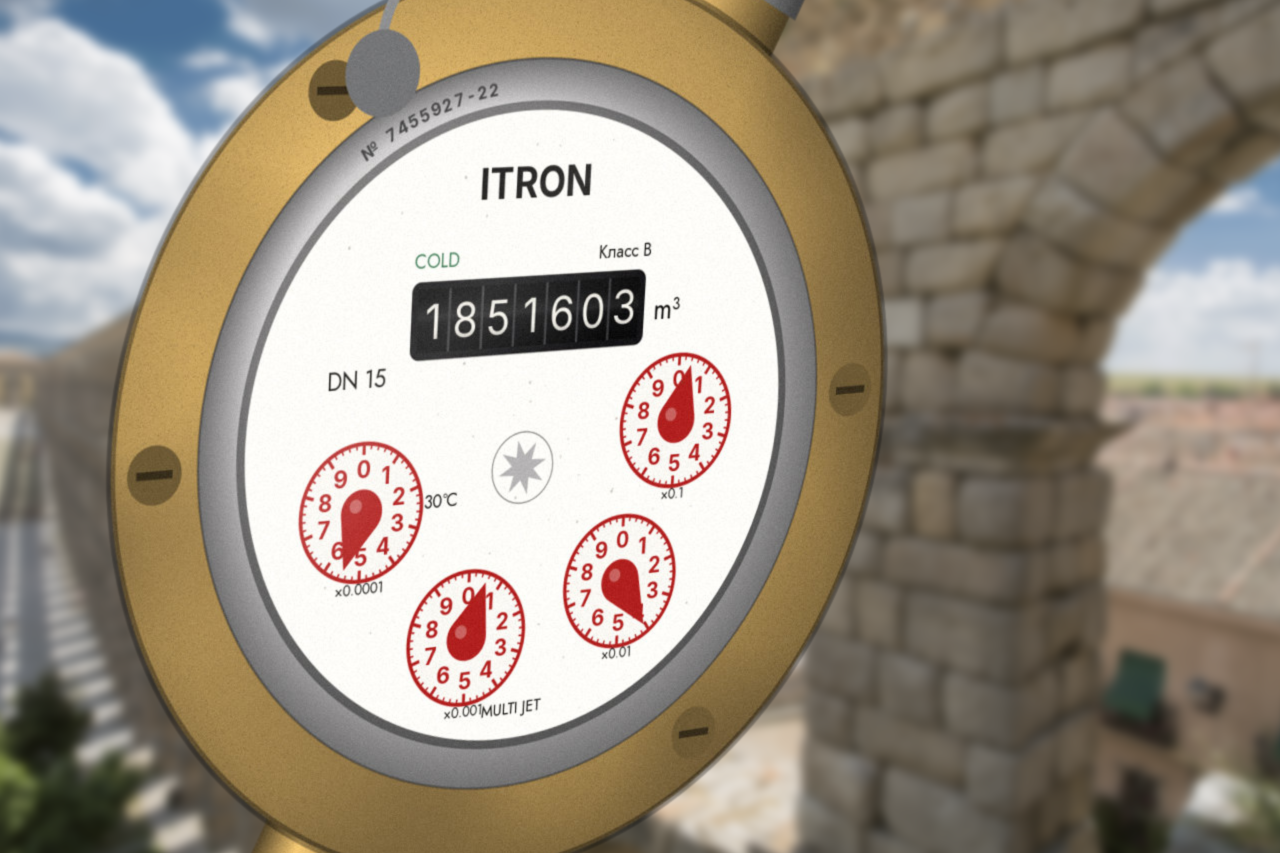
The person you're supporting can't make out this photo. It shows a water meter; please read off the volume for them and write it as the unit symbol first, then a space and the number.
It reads m³ 1851603.0405
